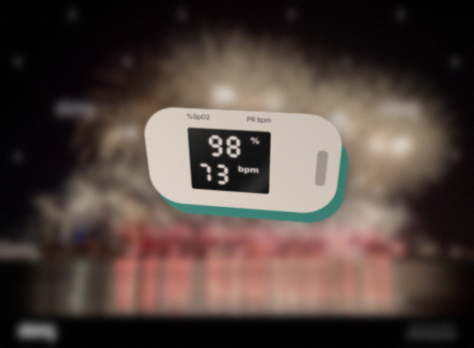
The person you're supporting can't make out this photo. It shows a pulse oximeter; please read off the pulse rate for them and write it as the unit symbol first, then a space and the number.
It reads bpm 73
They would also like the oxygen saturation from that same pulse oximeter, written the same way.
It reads % 98
